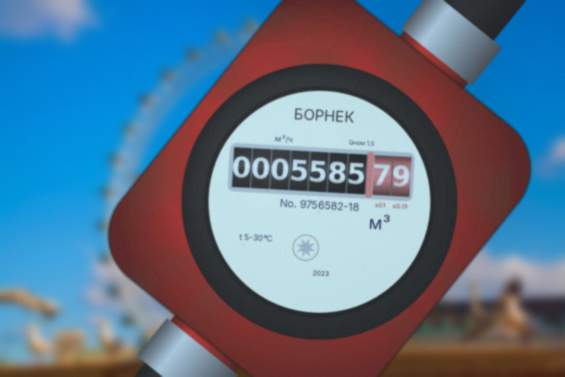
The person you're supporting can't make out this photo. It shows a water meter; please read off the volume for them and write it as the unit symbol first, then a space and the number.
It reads m³ 5585.79
